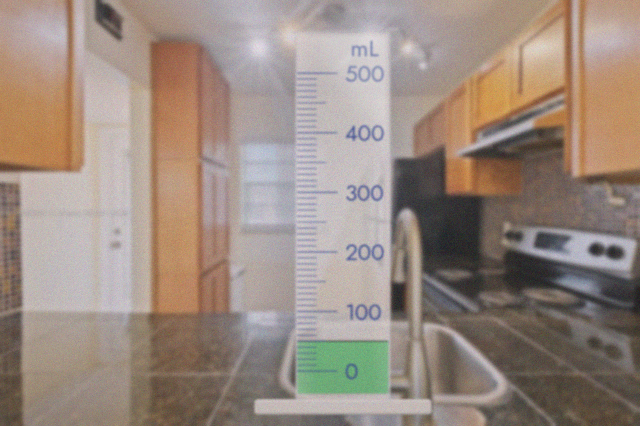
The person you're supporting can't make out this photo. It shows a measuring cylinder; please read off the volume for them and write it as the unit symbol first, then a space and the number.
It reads mL 50
